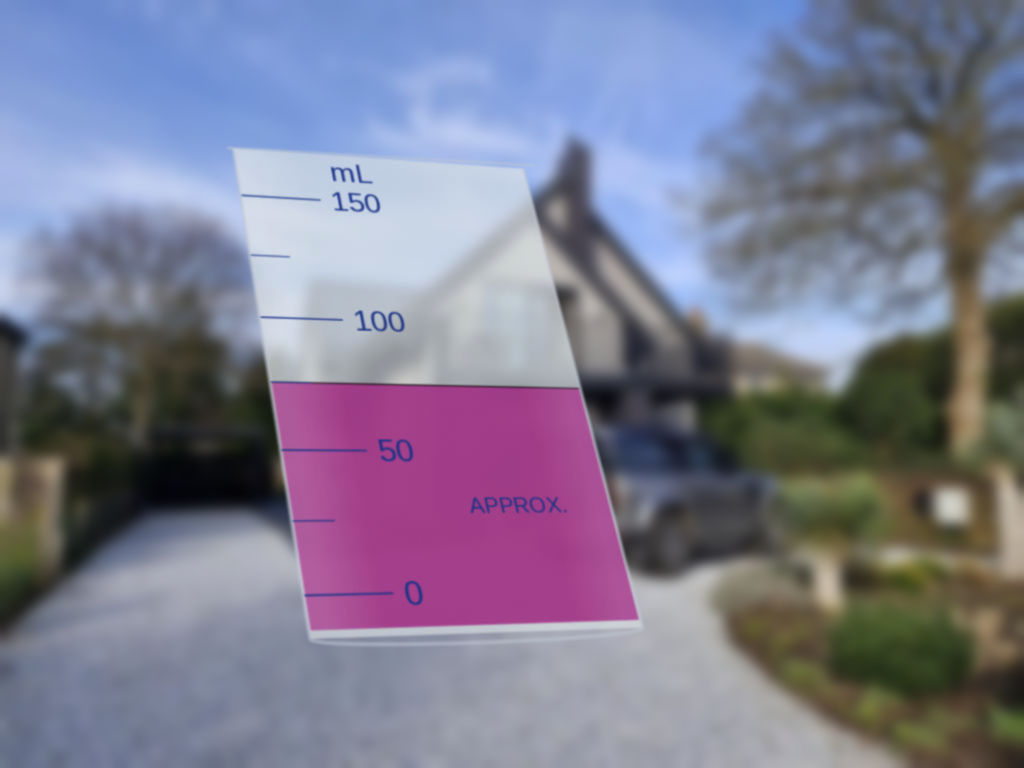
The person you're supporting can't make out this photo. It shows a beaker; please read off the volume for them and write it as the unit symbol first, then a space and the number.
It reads mL 75
